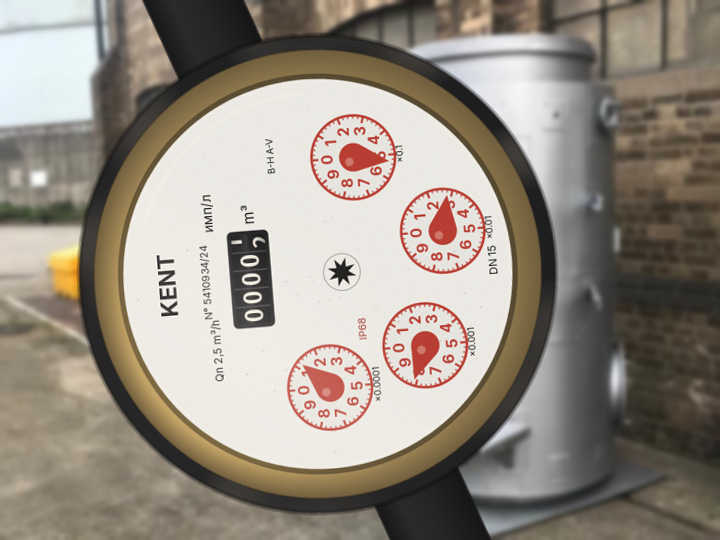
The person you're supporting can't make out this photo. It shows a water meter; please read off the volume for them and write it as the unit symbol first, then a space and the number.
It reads m³ 1.5281
